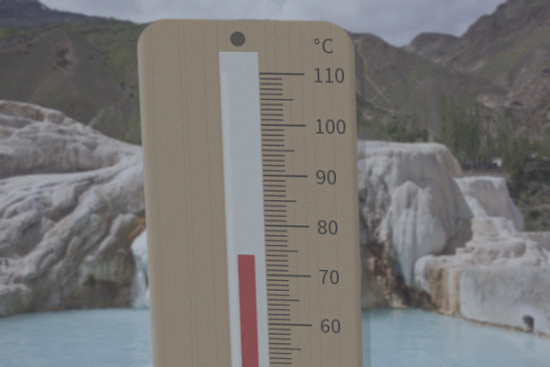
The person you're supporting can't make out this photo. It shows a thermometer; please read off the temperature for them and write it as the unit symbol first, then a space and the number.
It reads °C 74
